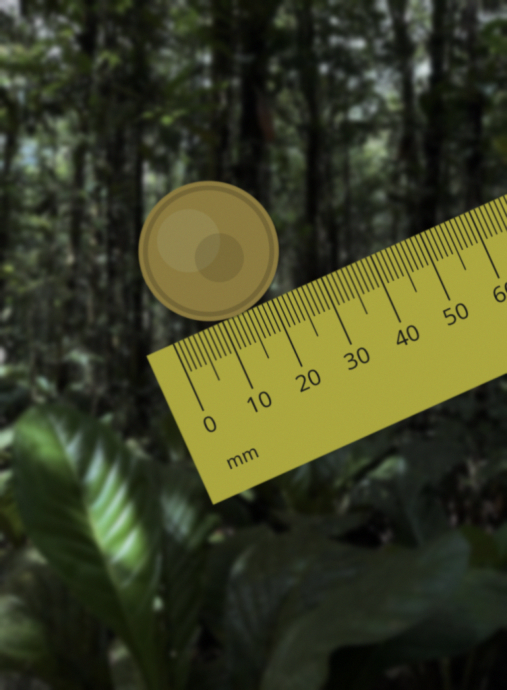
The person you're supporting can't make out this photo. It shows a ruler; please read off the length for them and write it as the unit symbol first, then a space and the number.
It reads mm 26
